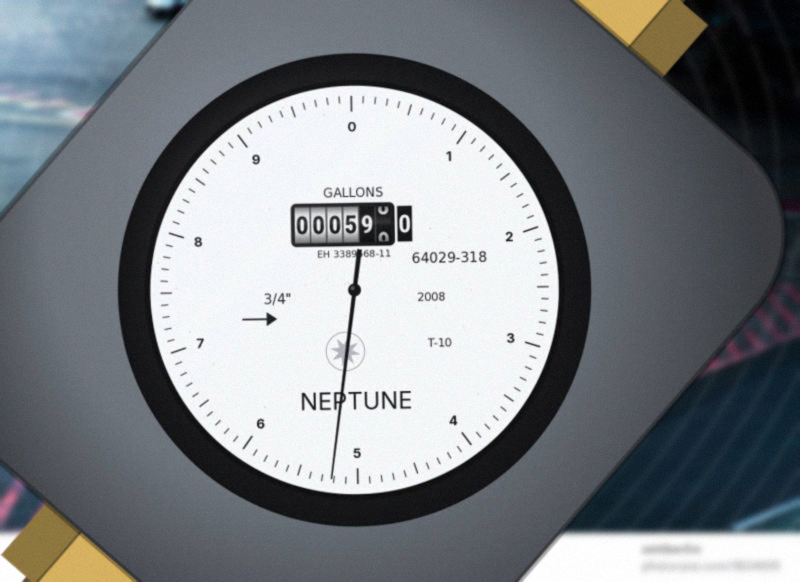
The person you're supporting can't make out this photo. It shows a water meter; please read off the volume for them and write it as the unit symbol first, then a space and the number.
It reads gal 5985.2
